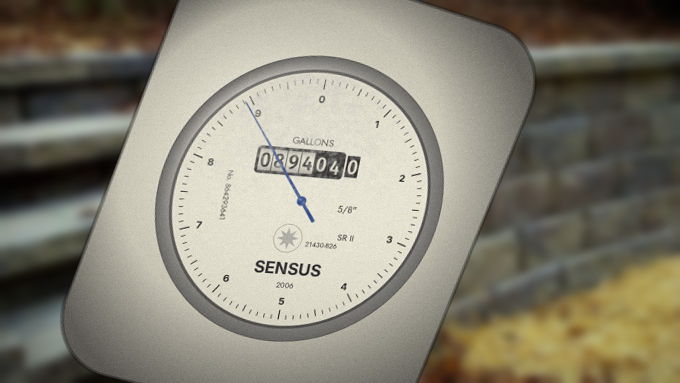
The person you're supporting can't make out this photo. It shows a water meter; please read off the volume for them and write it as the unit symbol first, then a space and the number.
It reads gal 894038.9
